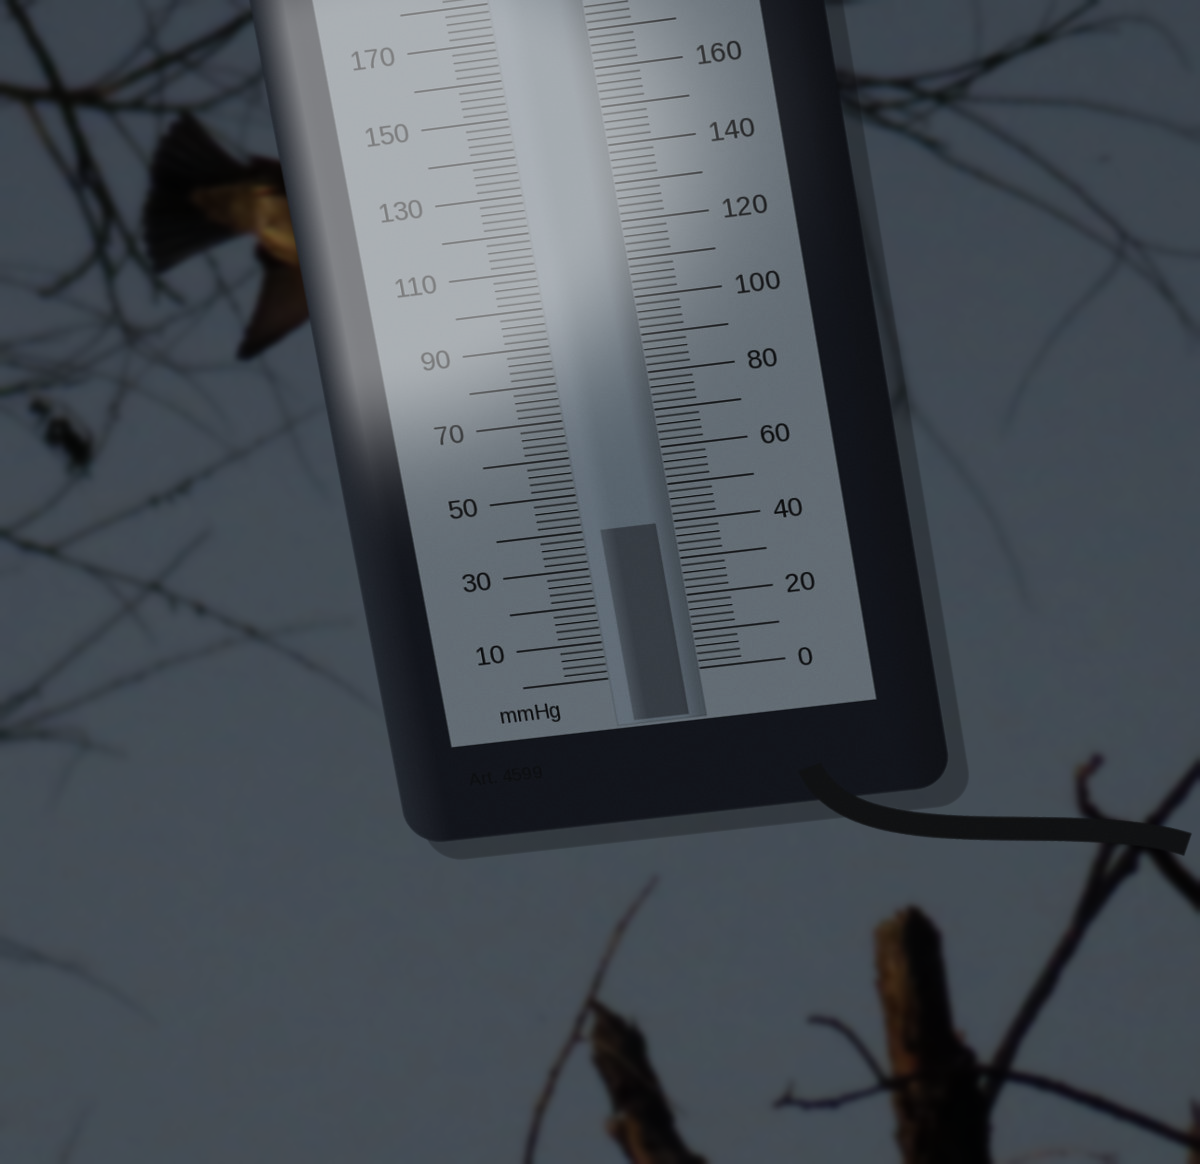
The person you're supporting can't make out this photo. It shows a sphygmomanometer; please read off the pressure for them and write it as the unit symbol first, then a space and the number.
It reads mmHg 40
